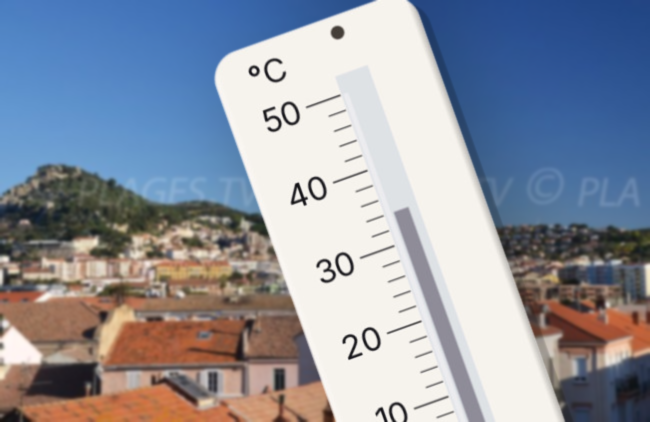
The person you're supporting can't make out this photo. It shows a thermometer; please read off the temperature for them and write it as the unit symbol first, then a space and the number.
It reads °C 34
